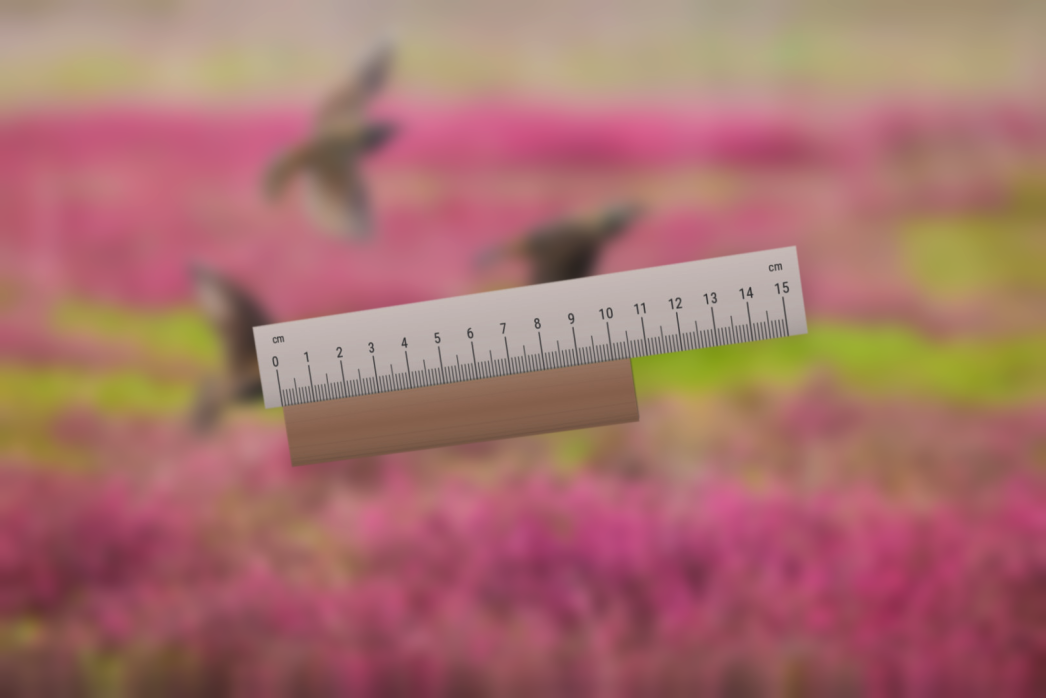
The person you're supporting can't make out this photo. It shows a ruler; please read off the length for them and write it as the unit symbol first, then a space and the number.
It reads cm 10.5
